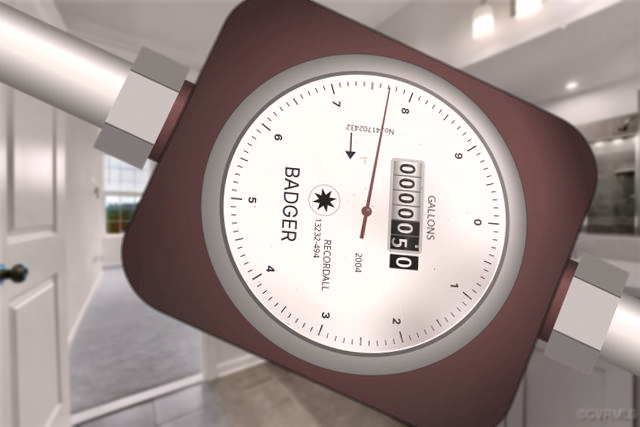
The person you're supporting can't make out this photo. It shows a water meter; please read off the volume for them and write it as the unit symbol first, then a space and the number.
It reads gal 47.7
